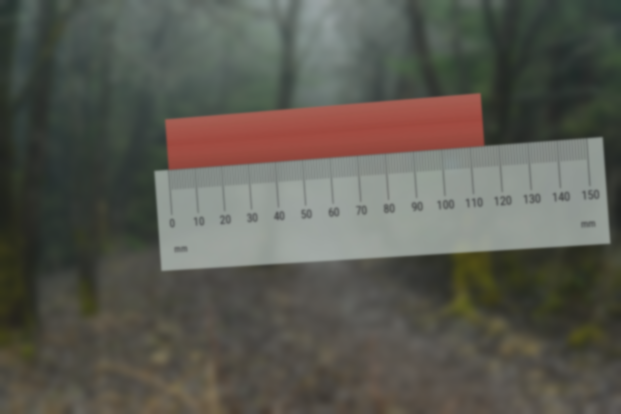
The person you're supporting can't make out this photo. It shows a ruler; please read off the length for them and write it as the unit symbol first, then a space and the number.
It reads mm 115
